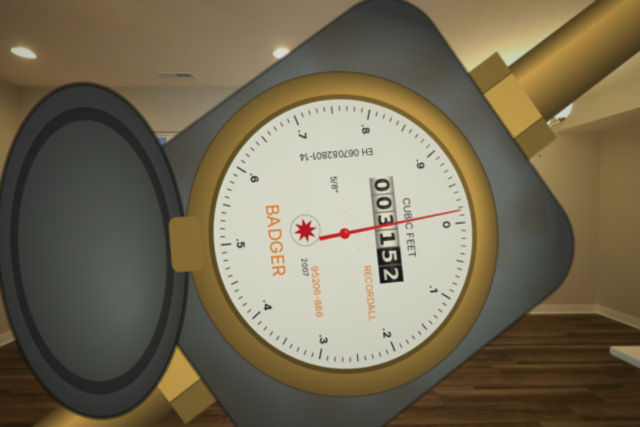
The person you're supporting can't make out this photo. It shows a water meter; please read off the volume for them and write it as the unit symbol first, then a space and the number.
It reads ft³ 3151.98
